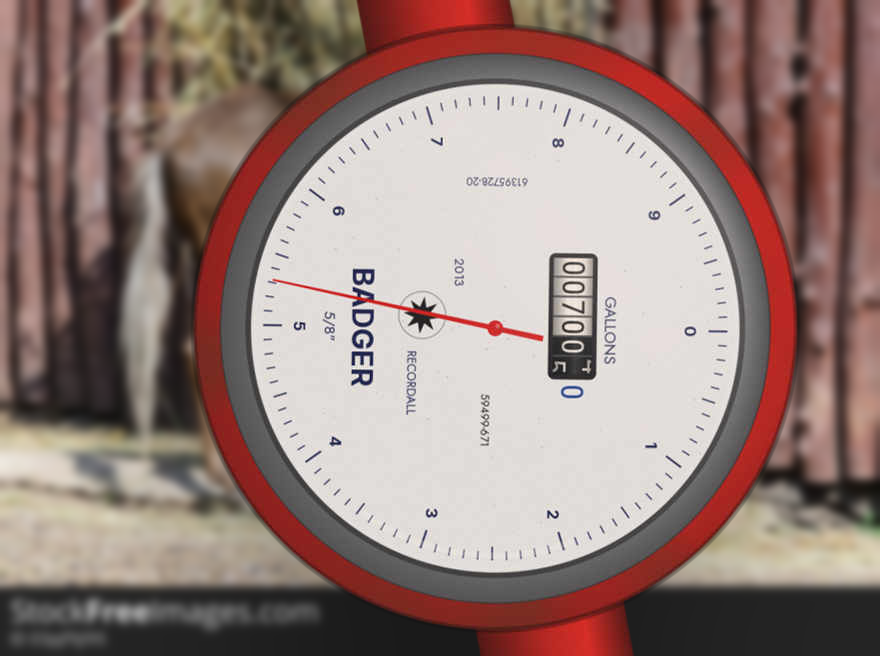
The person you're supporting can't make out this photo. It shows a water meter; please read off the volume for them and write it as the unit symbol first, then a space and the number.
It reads gal 70045.3
